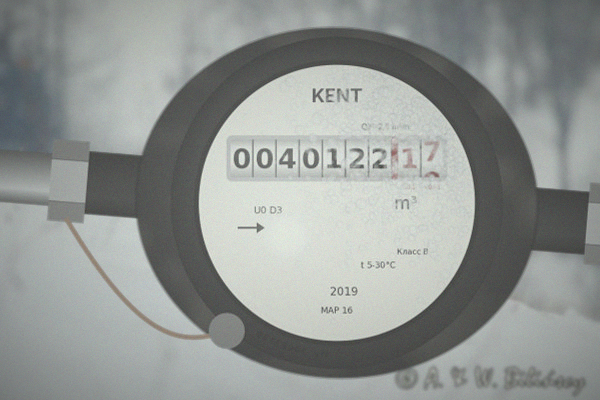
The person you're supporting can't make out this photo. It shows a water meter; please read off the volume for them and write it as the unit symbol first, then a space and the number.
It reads m³ 40122.17
